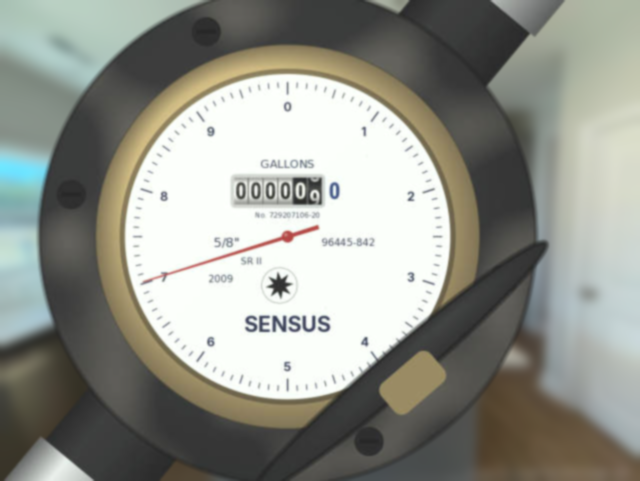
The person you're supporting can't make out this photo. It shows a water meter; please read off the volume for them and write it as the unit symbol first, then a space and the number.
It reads gal 87.0
